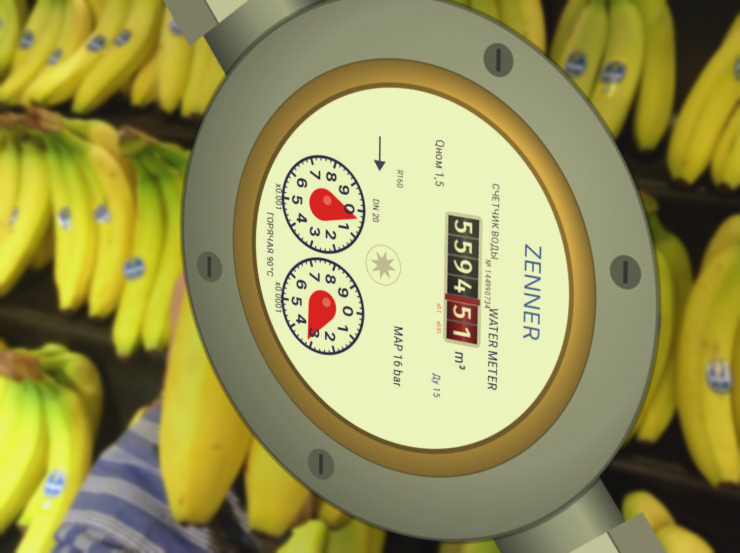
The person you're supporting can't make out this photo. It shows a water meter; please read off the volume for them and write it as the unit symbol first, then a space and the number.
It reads m³ 5594.5103
